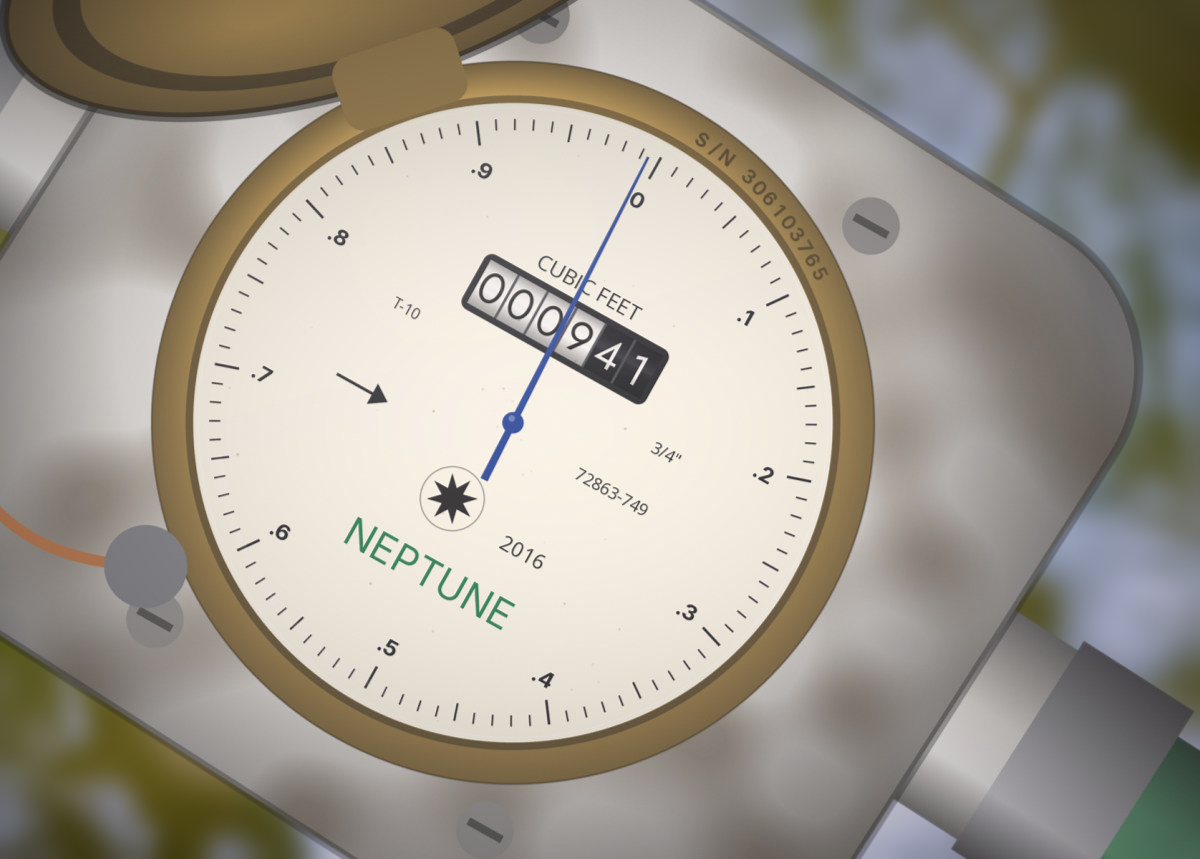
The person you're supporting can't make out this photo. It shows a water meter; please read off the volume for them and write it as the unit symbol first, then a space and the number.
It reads ft³ 940.99
